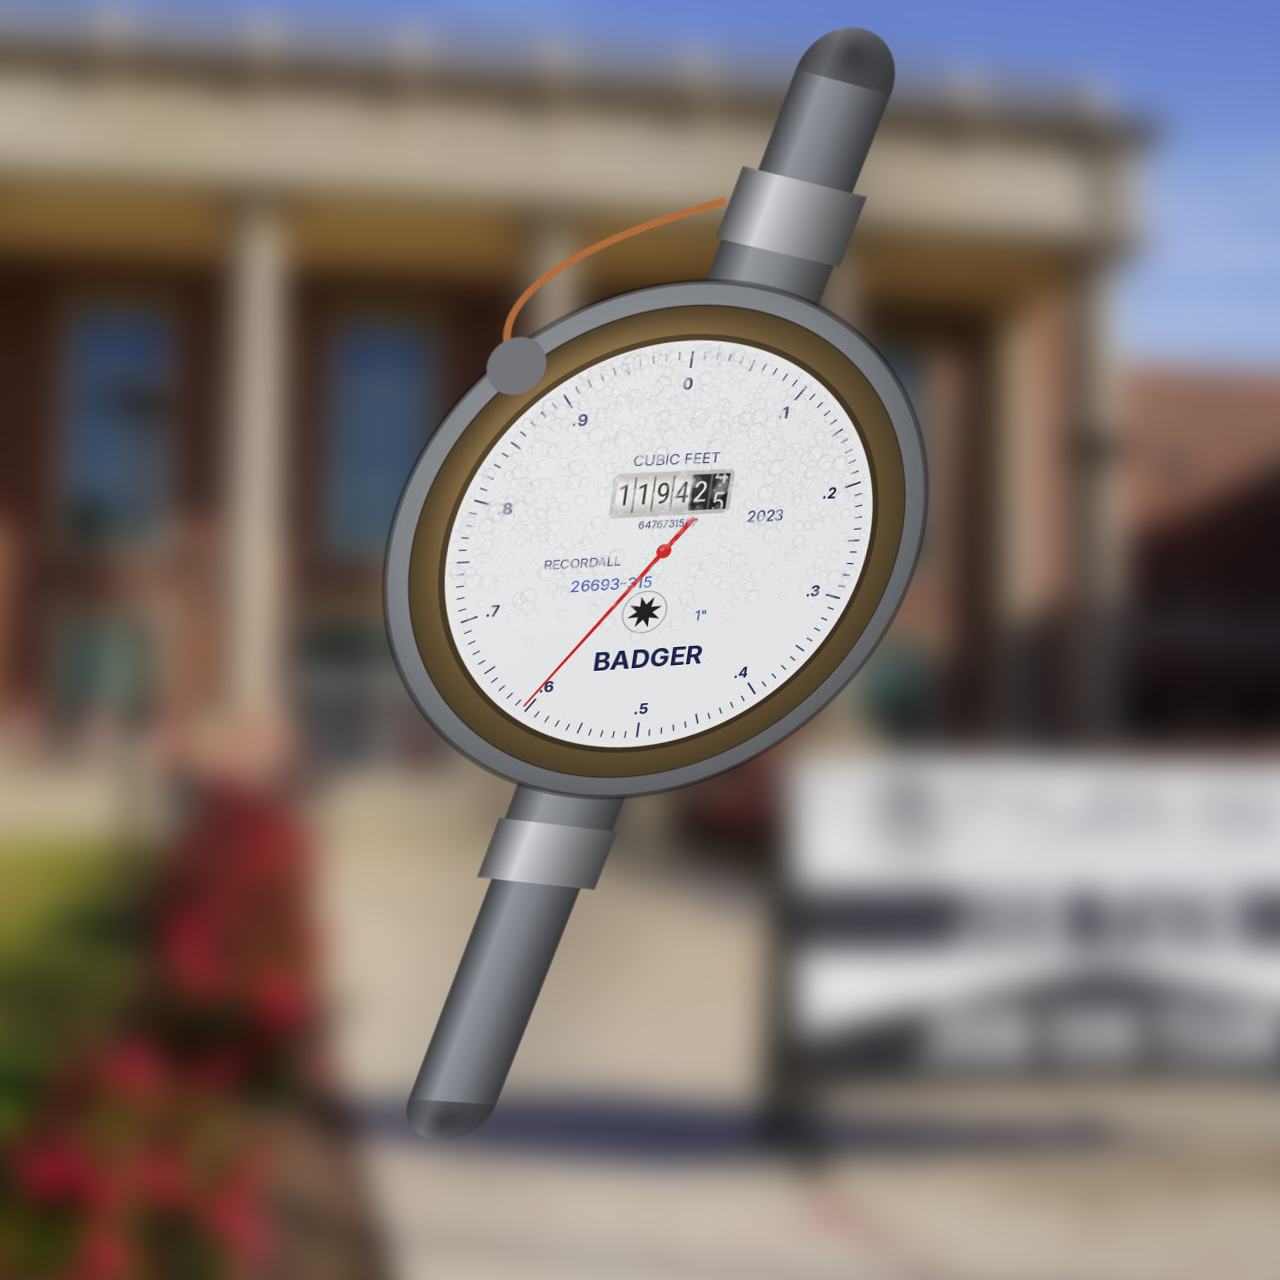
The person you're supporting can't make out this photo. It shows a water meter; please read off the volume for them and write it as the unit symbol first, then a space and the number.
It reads ft³ 119424.60
